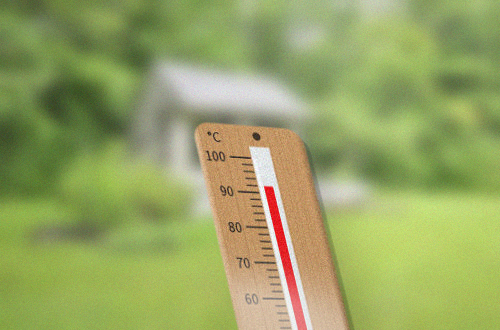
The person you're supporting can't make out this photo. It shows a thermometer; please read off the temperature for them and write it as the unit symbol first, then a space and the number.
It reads °C 92
